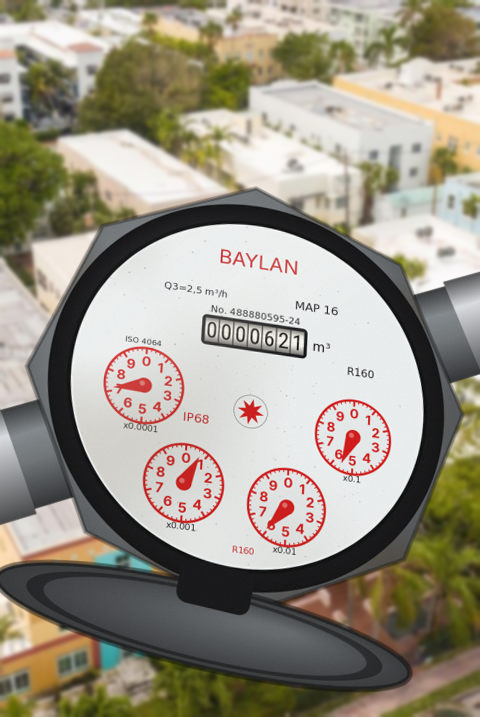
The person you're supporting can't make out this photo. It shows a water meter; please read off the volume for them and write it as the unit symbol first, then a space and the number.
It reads m³ 621.5607
